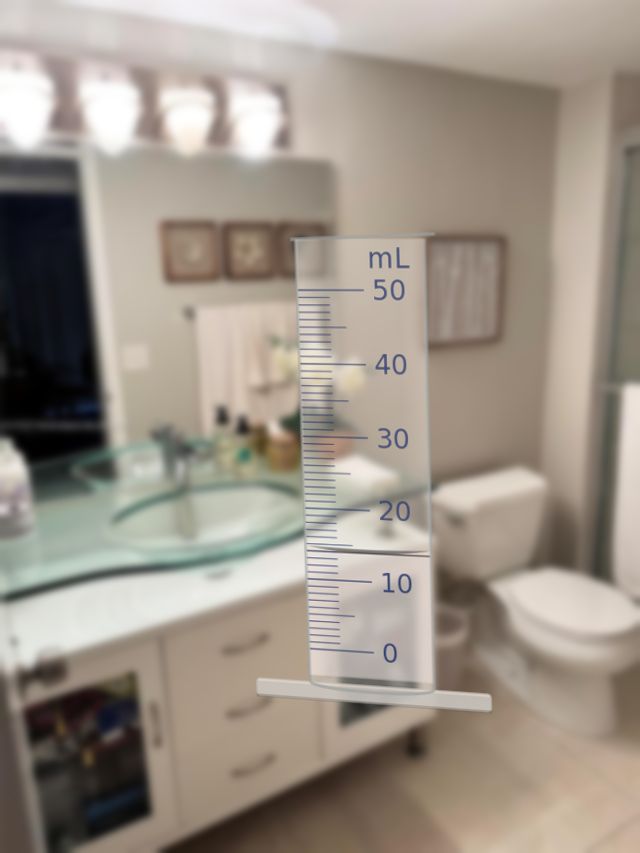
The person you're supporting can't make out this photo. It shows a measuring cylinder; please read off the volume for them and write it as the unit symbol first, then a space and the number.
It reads mL 14
